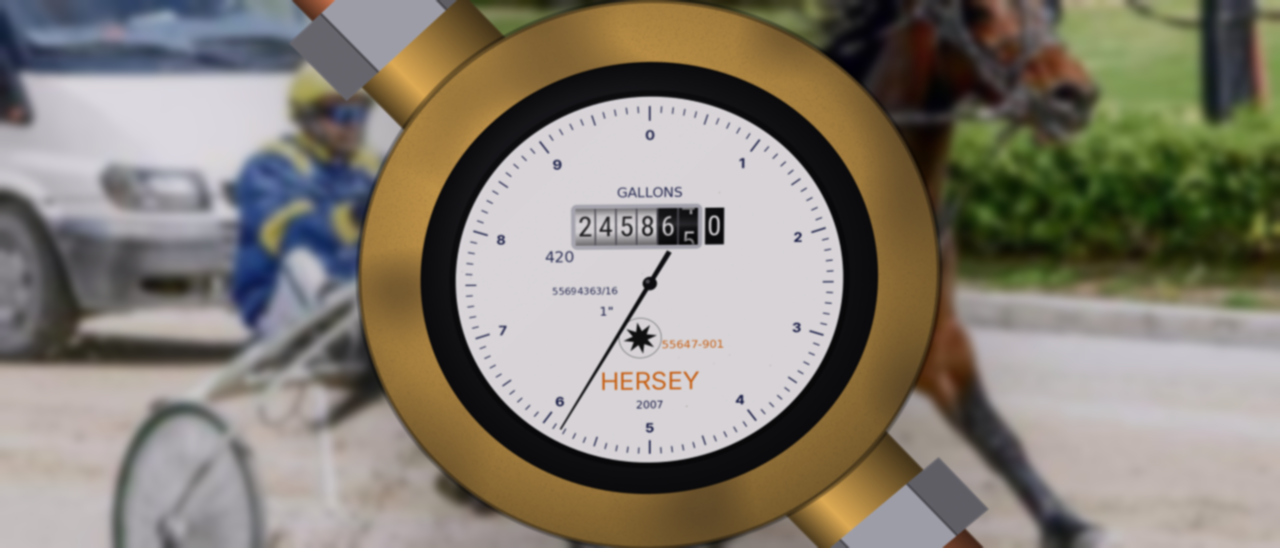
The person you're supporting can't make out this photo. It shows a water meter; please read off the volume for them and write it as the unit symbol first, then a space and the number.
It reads gal 2458645.8
